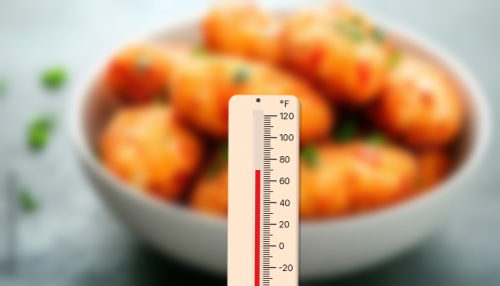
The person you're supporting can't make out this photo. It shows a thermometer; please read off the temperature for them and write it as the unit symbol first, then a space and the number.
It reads °F 70
